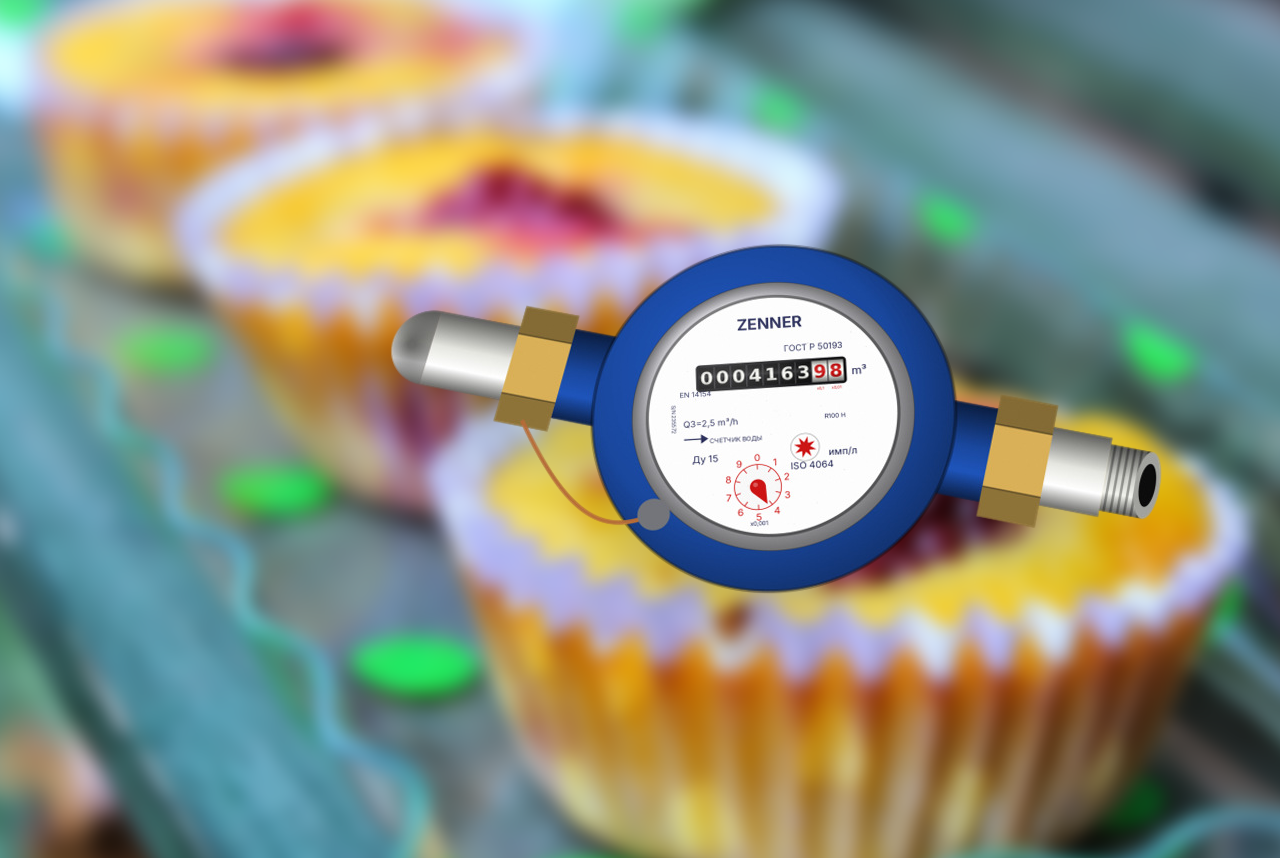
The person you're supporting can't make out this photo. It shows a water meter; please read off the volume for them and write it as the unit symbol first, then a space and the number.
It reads m³ 4163.984
